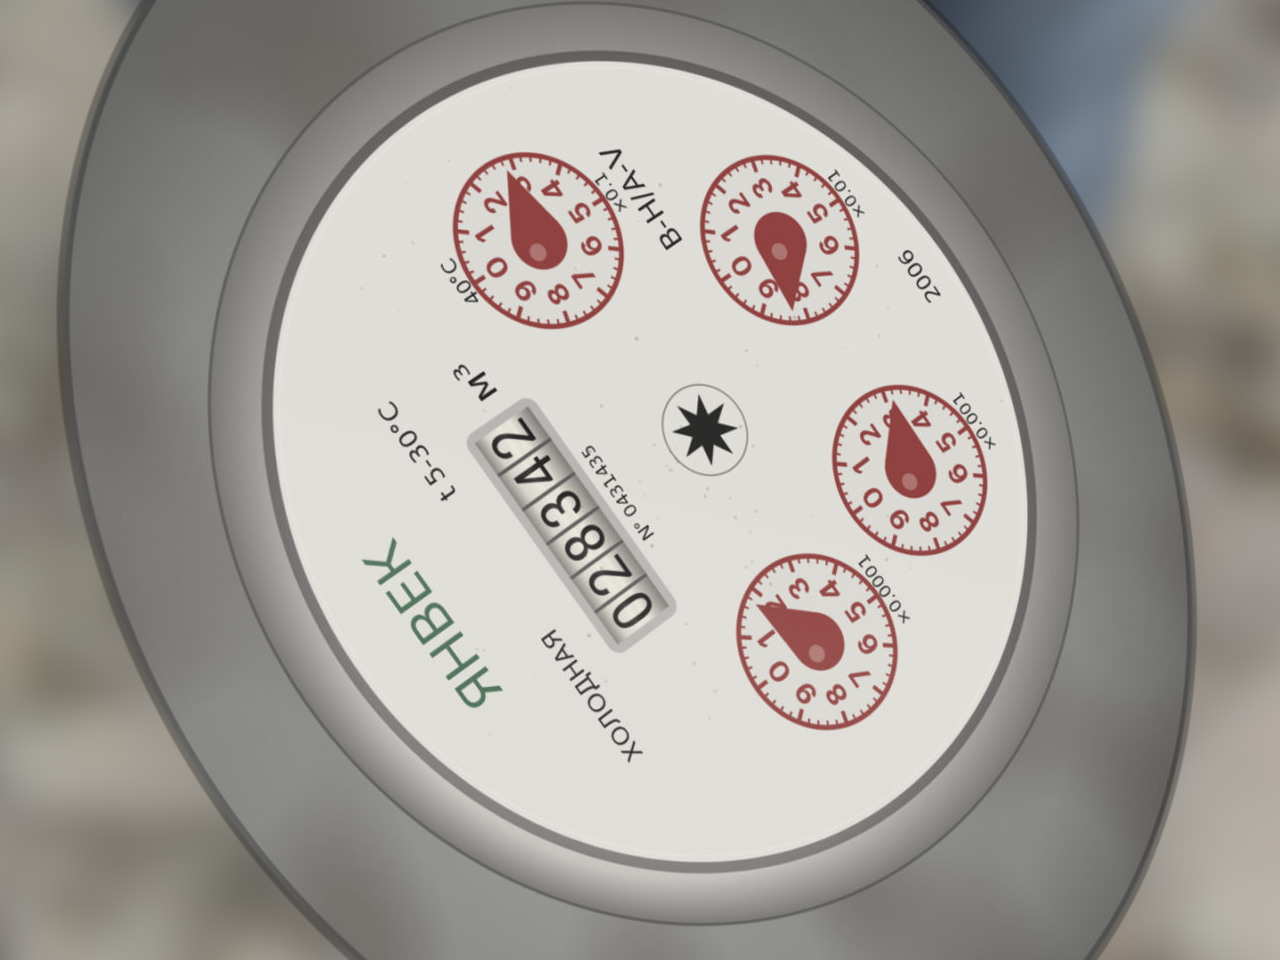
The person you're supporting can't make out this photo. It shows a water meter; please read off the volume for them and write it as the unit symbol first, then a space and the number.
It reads m³ 28342.2831
